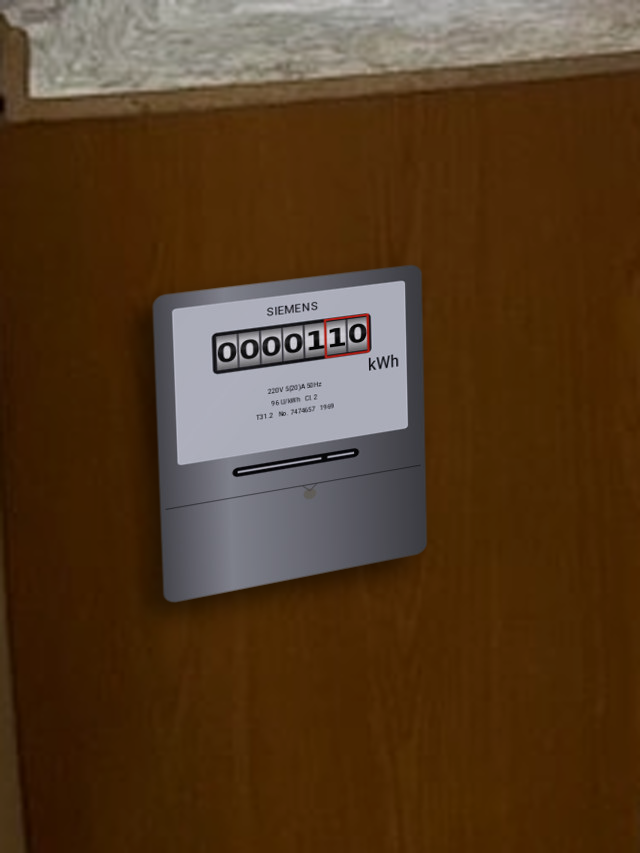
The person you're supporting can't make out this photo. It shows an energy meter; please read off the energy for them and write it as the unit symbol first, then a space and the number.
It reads kWh 1.10
